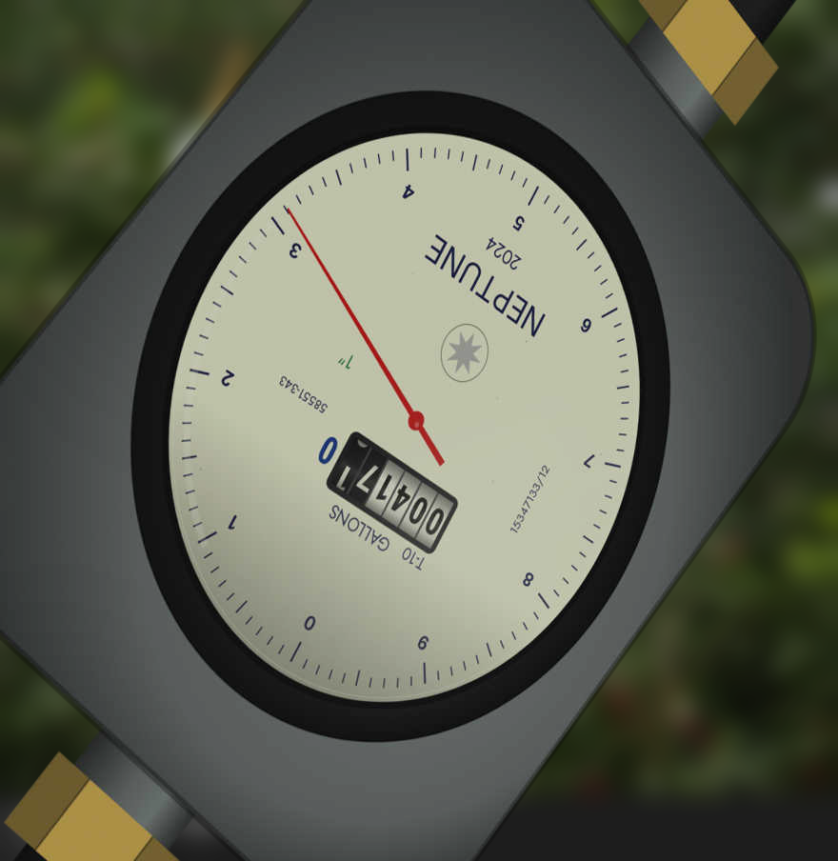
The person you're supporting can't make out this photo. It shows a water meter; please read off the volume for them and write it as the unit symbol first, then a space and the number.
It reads gal 41713.1
